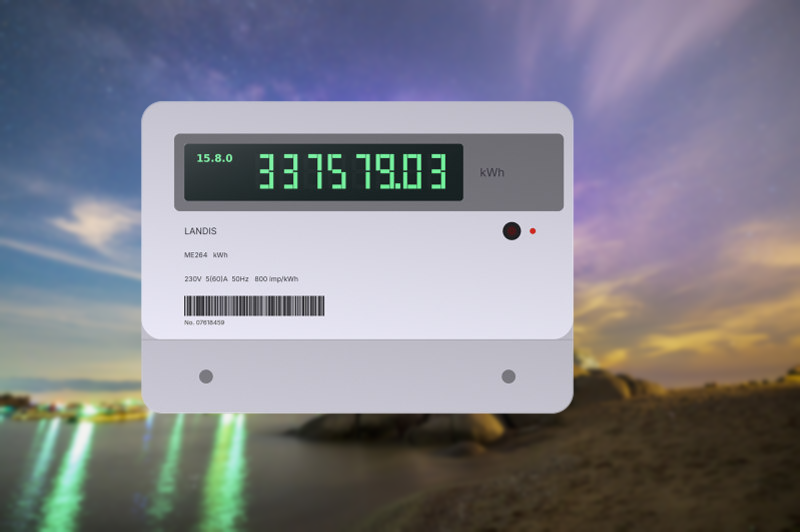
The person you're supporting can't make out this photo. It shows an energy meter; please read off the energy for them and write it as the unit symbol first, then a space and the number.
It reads kWh 337579.03
